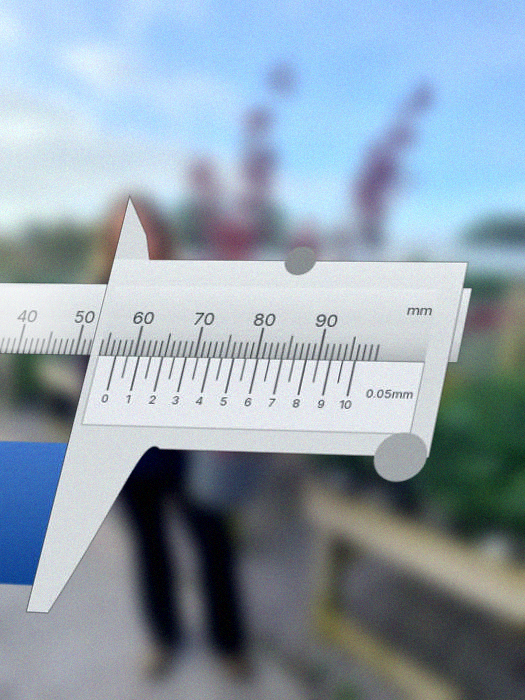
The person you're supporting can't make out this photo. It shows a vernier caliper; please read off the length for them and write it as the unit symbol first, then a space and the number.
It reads mm 56.8
